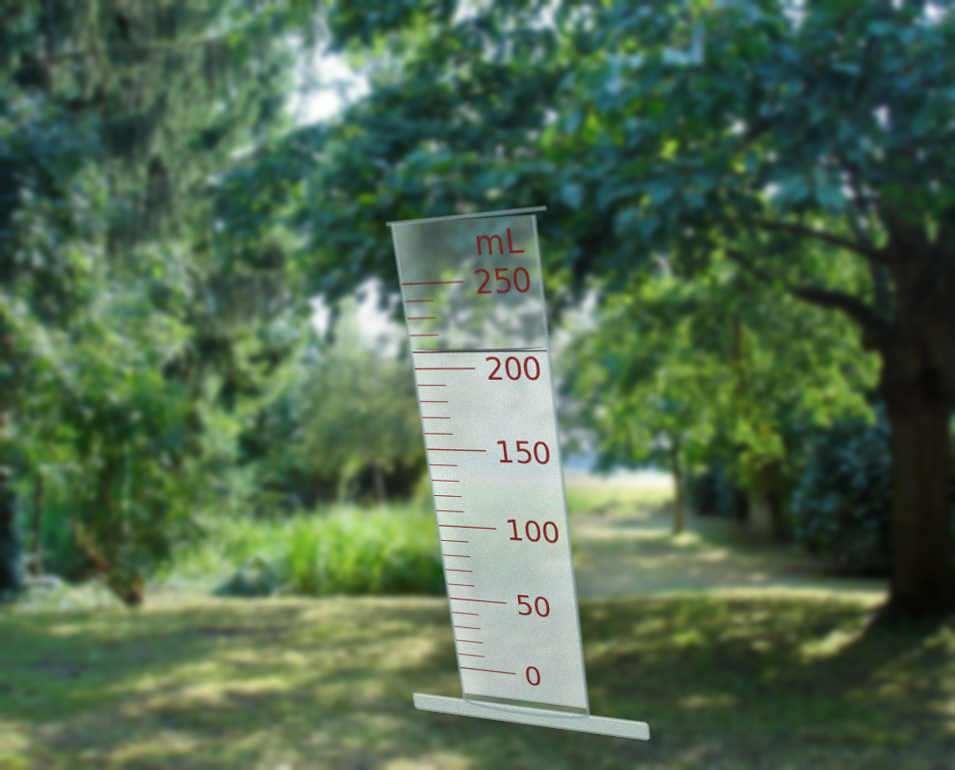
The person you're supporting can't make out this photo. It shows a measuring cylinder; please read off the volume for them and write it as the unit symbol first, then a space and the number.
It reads mL 210
